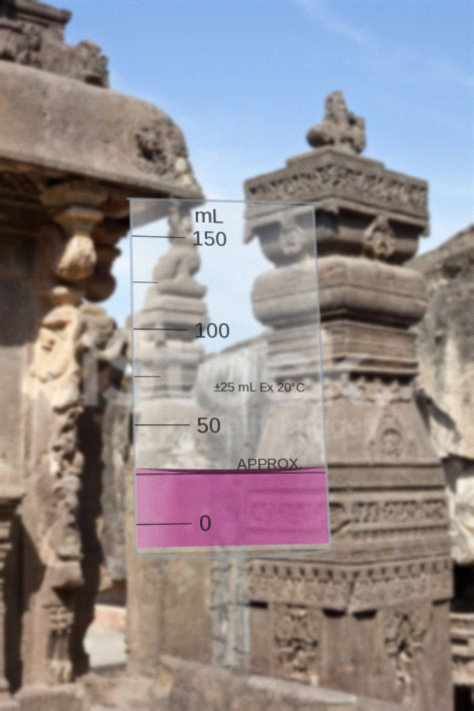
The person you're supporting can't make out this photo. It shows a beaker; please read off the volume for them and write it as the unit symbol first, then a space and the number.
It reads mL 25
